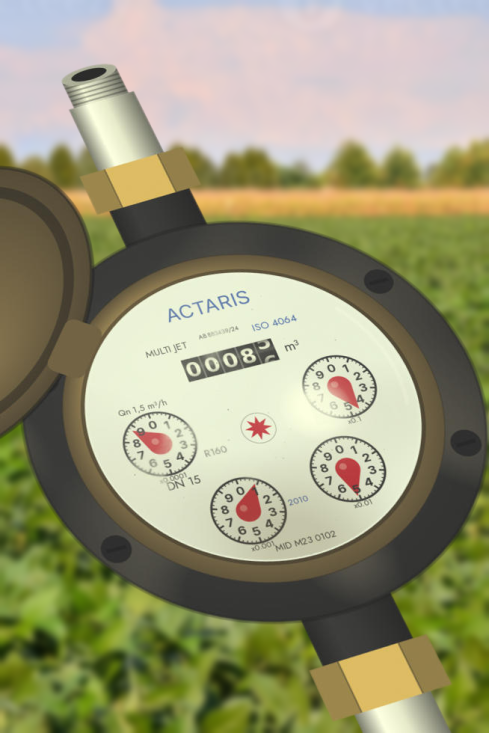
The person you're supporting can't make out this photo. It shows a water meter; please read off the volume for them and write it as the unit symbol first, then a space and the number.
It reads m³ 85.4508
